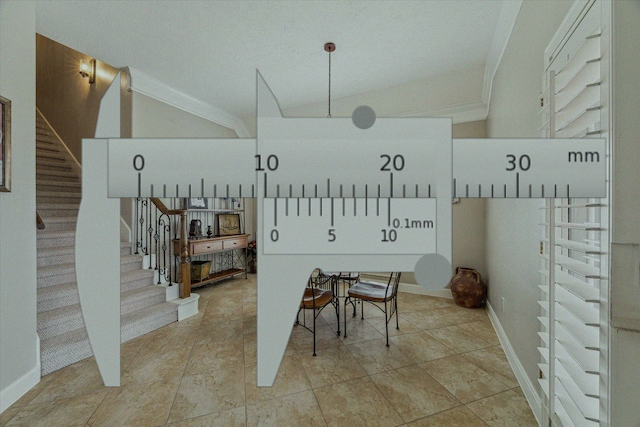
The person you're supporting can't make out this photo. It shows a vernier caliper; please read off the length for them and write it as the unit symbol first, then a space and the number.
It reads mm 10.8
